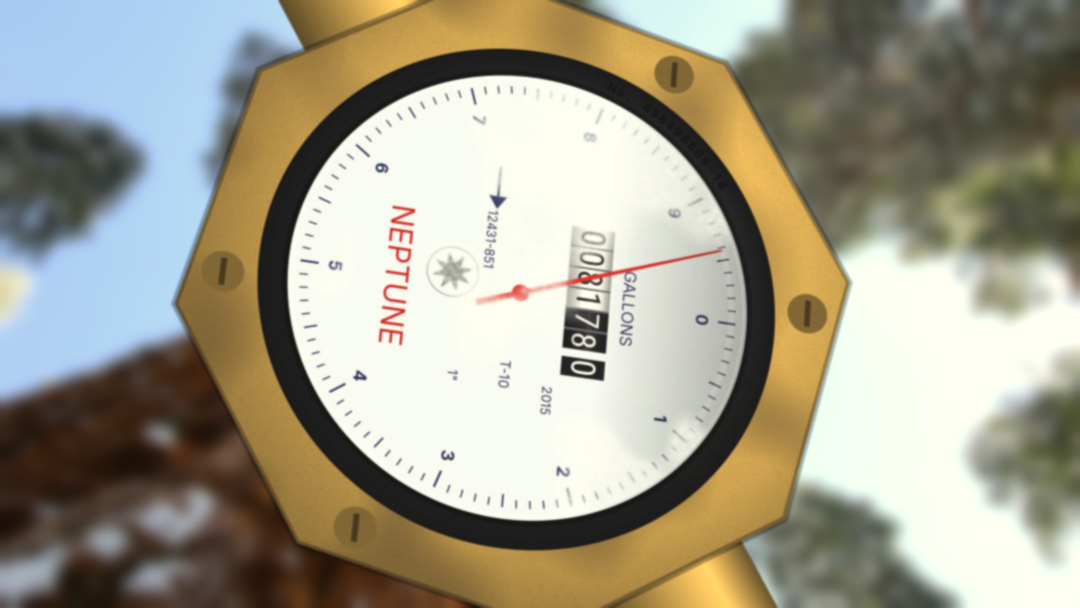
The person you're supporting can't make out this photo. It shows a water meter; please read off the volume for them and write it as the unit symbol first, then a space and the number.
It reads gal 81779.4
